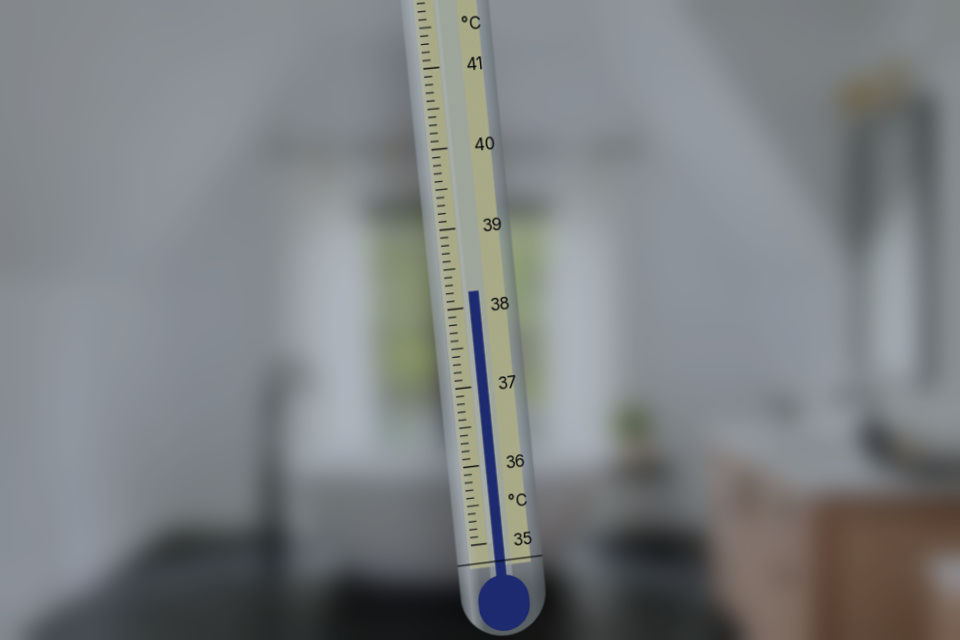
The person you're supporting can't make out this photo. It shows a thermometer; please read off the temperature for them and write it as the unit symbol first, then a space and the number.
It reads °C 38.2
